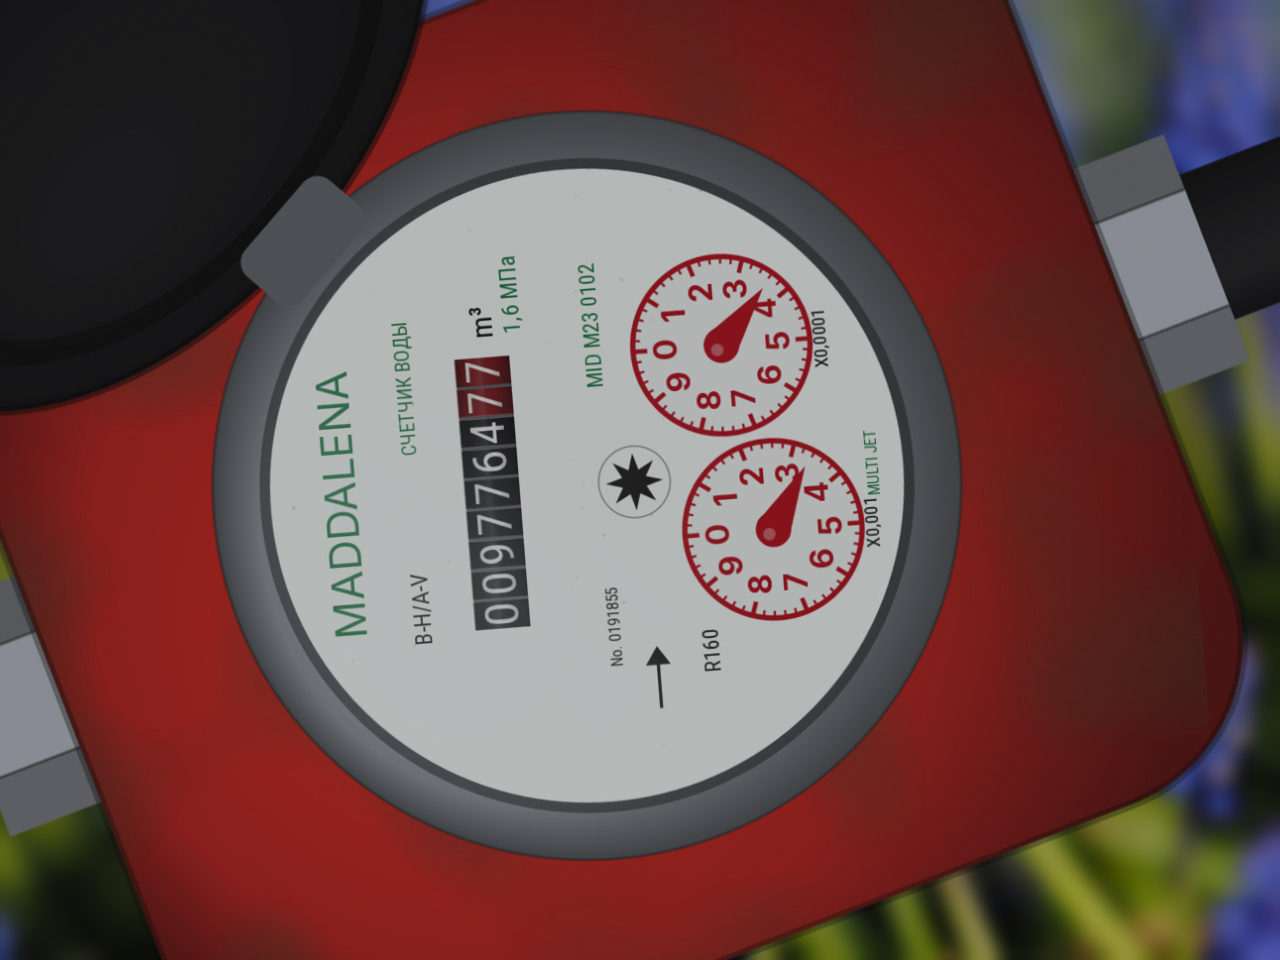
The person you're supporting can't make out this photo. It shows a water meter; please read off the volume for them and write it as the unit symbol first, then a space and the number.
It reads m³ 97764.7733
